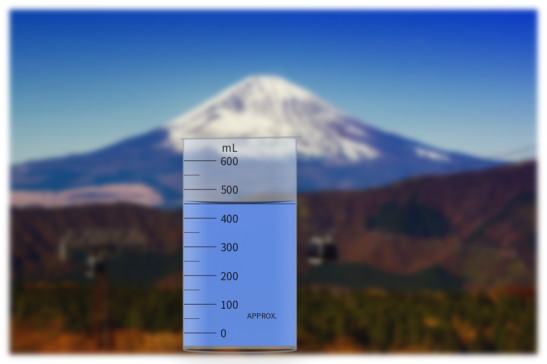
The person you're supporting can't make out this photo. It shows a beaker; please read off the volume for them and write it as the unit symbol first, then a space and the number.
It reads mL 450
